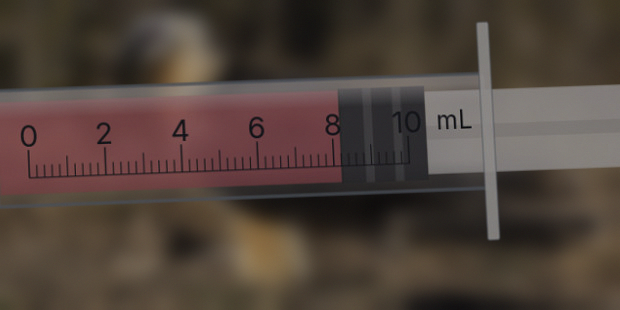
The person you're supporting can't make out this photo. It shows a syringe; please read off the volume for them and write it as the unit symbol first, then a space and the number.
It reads mL 8.2
